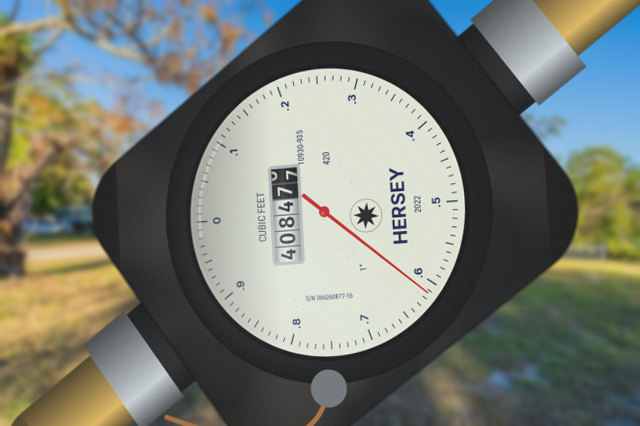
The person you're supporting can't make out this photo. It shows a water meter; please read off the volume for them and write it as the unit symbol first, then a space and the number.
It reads ft³ 408476.61
